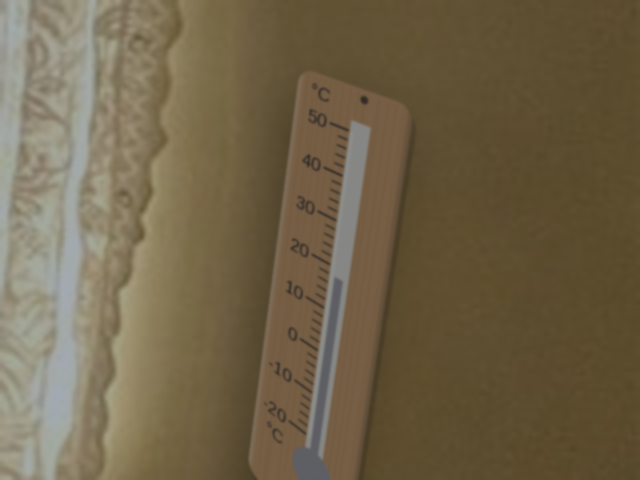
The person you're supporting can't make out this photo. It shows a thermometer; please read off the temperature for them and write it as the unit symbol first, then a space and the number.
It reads °C 18
